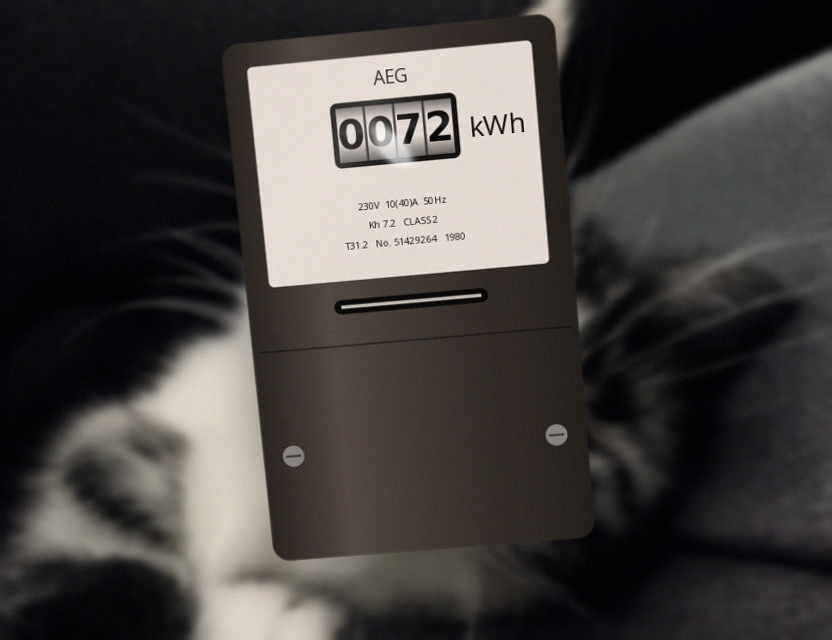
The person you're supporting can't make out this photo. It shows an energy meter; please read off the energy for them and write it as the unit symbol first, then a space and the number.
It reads kWh 72
